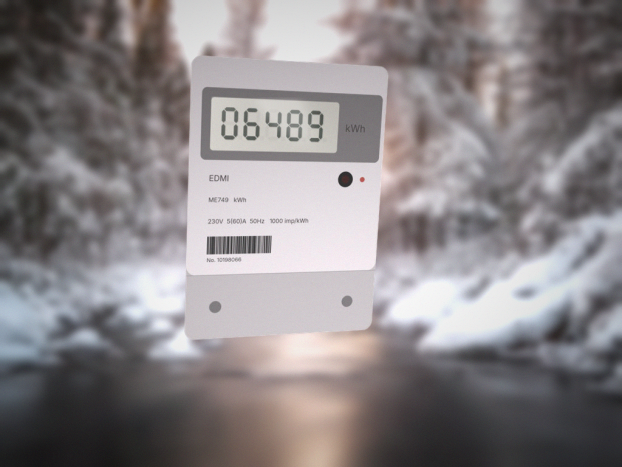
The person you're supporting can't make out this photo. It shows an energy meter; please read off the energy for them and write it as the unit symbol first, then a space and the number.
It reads kWh 6489
